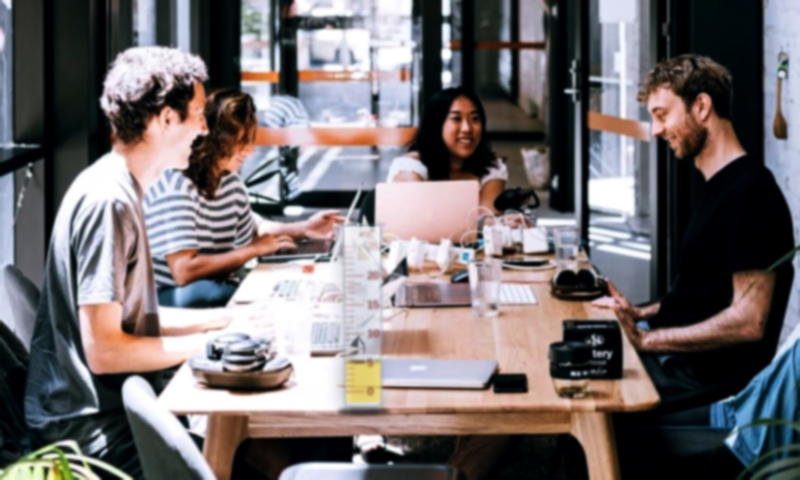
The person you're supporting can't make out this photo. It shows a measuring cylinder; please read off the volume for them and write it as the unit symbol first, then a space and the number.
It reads mL 5
